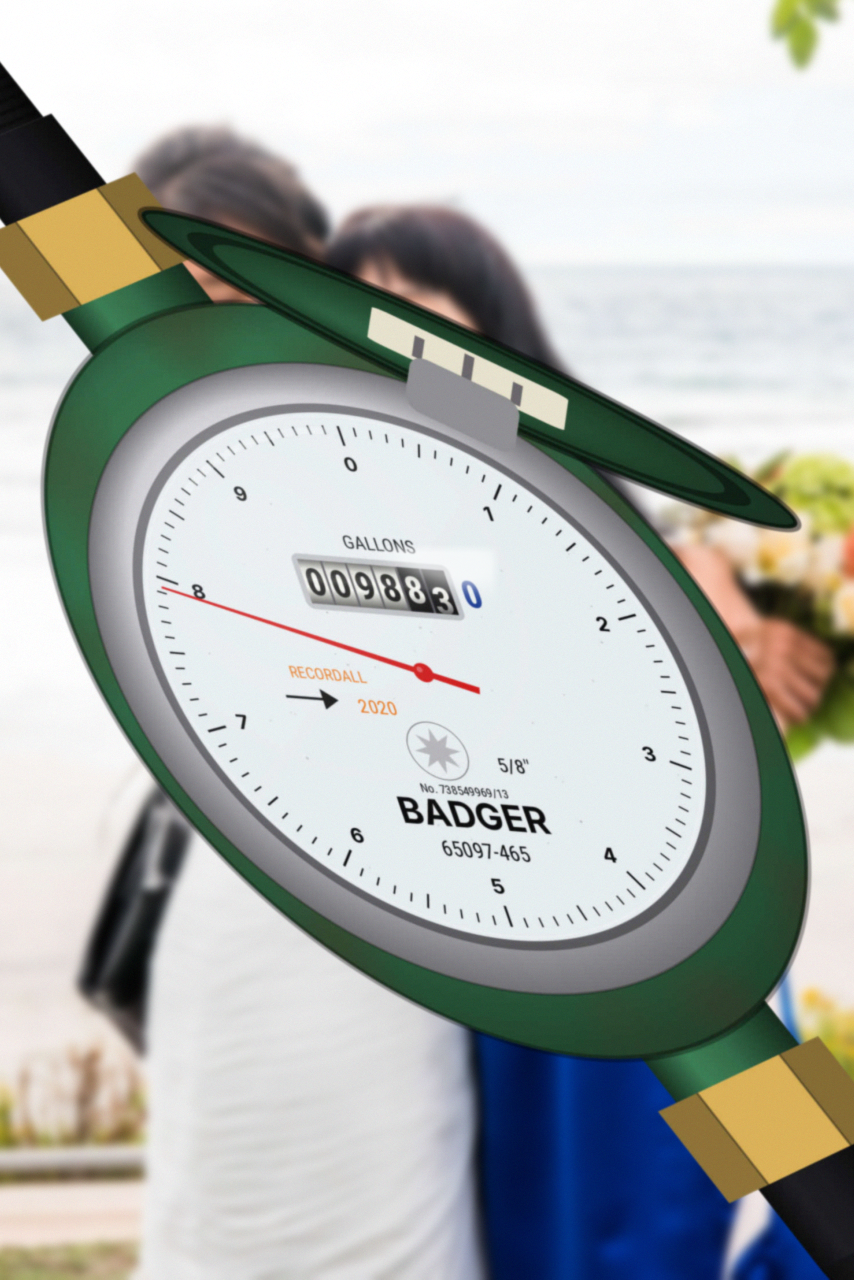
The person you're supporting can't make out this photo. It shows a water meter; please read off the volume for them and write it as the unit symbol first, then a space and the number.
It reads gal 98827.9
